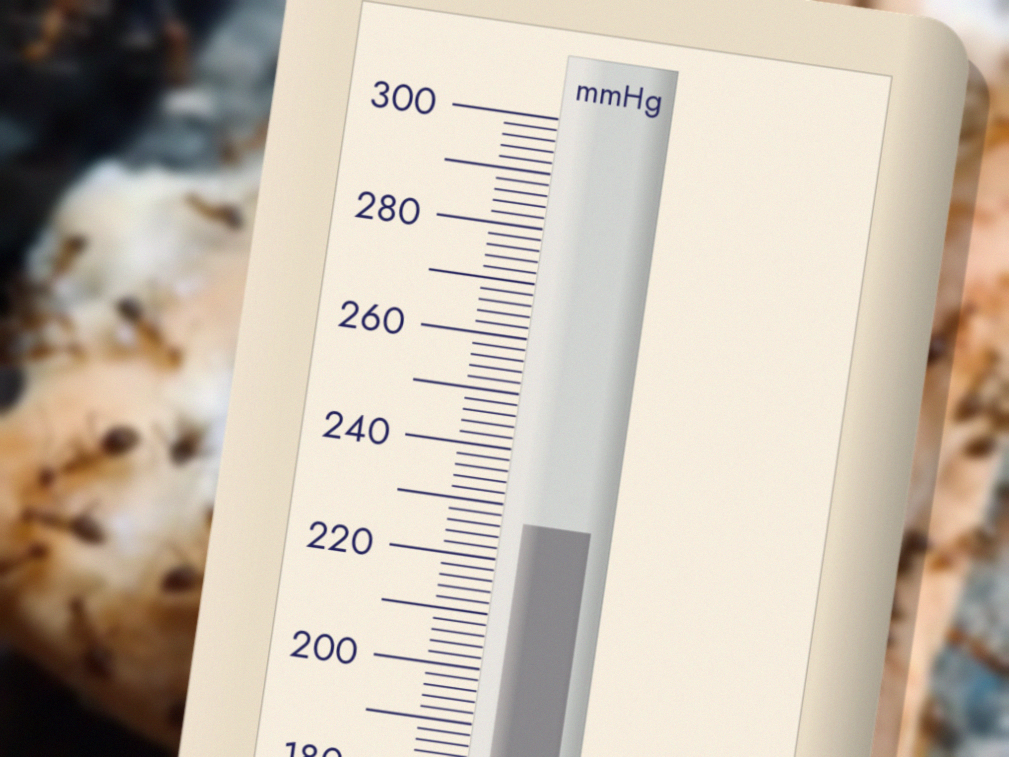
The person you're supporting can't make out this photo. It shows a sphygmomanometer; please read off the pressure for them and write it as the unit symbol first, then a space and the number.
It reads mmHg 227
